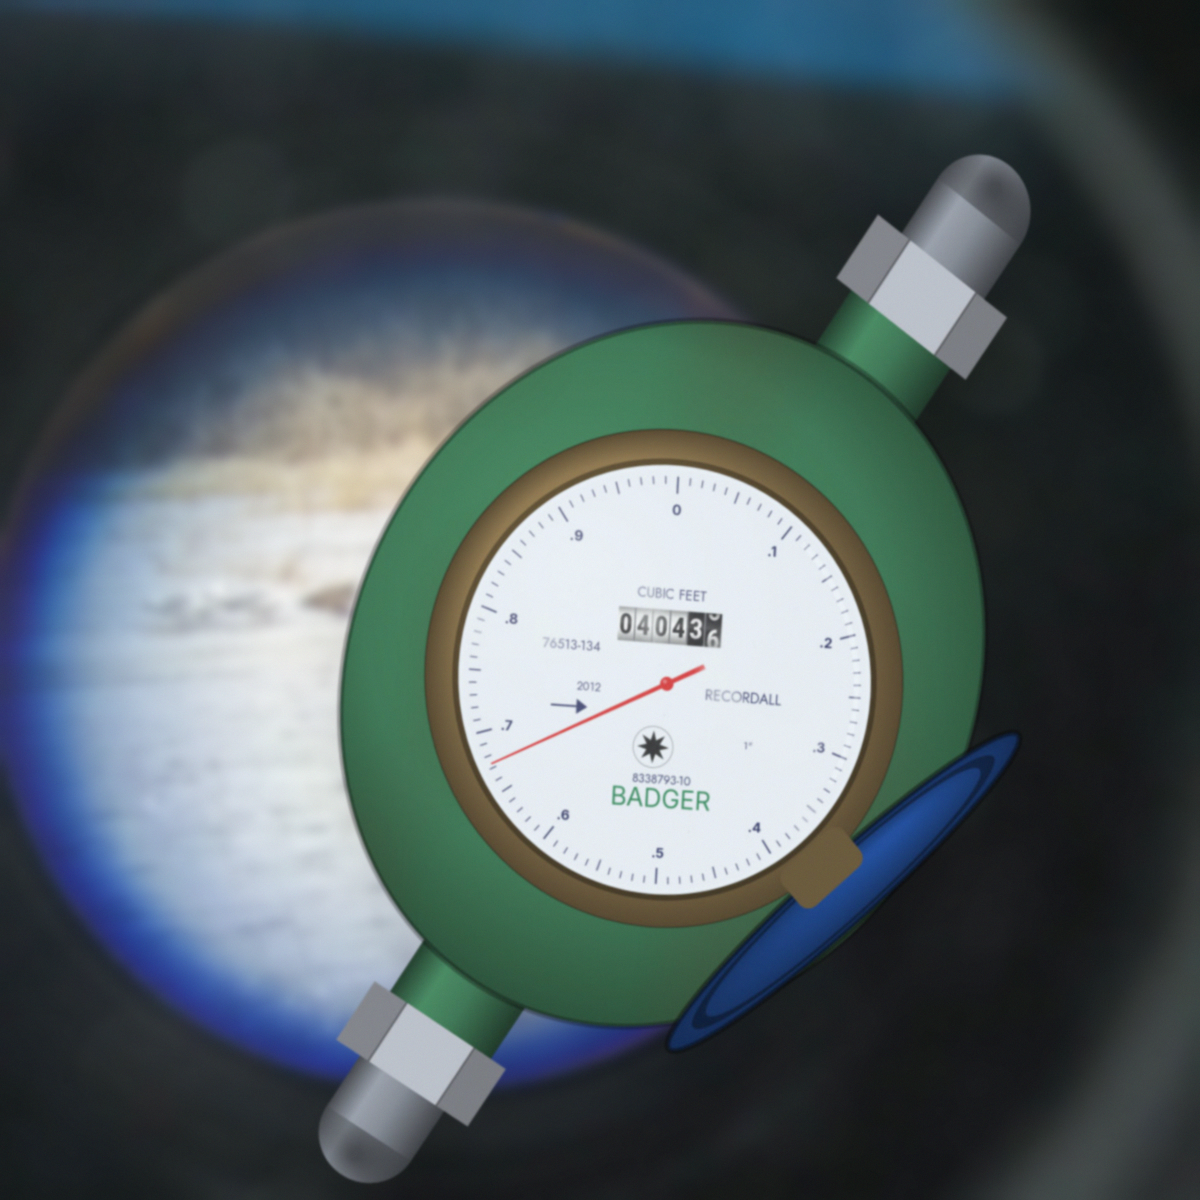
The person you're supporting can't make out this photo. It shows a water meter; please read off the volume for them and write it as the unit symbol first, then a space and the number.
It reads ft³ 40435.67
